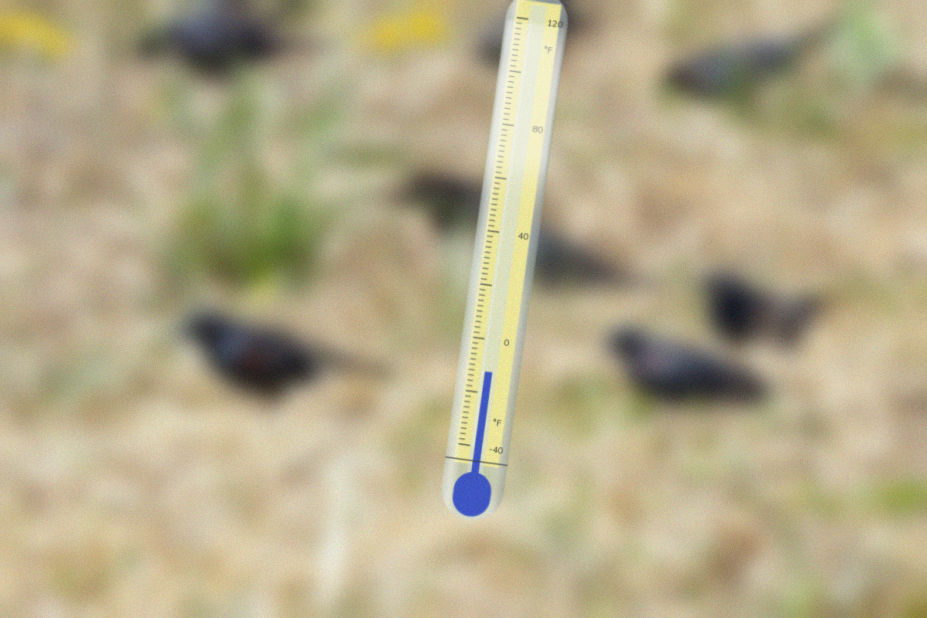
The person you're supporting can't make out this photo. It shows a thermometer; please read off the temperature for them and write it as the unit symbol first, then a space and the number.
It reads °F -12
